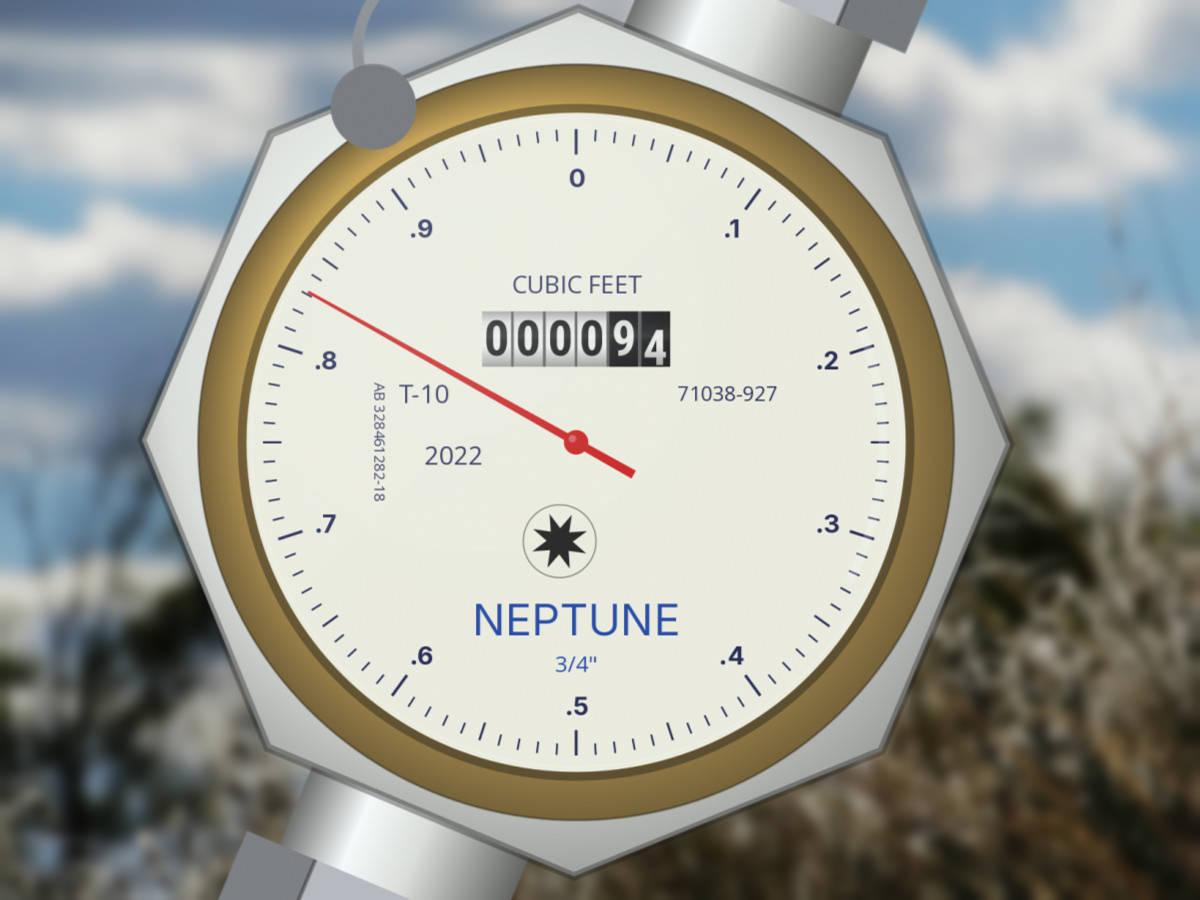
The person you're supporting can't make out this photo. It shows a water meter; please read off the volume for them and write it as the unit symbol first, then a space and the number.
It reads ft³ 93.83
